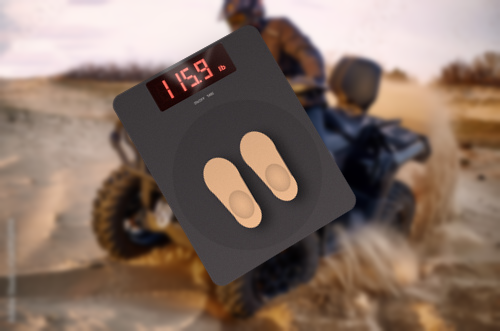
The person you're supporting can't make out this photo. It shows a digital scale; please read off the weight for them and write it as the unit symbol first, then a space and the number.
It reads lb 115.9
